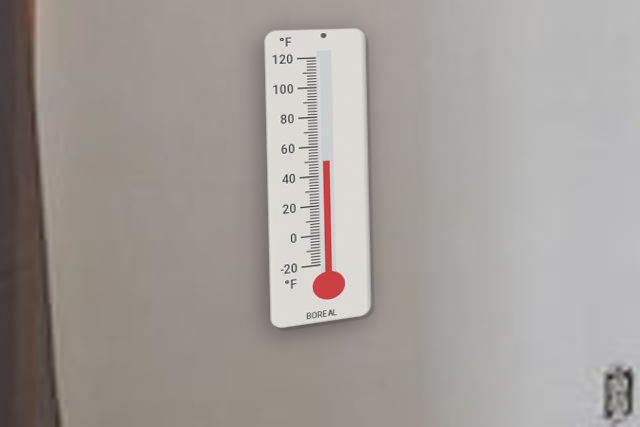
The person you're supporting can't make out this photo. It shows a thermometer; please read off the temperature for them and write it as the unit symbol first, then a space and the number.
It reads °F 50
